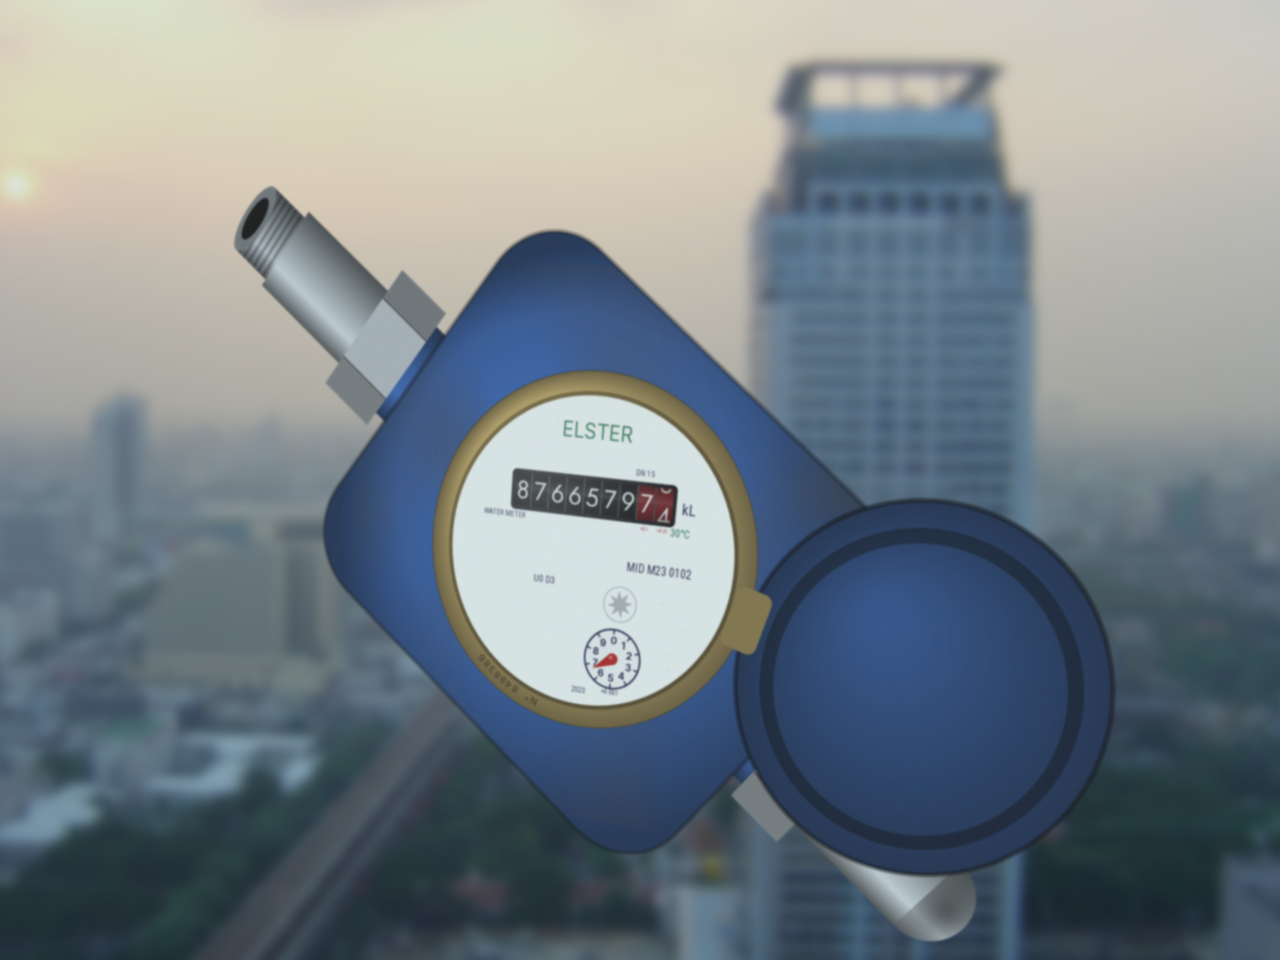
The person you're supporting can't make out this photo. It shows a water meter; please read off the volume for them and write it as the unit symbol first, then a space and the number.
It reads kL 8766579.736
